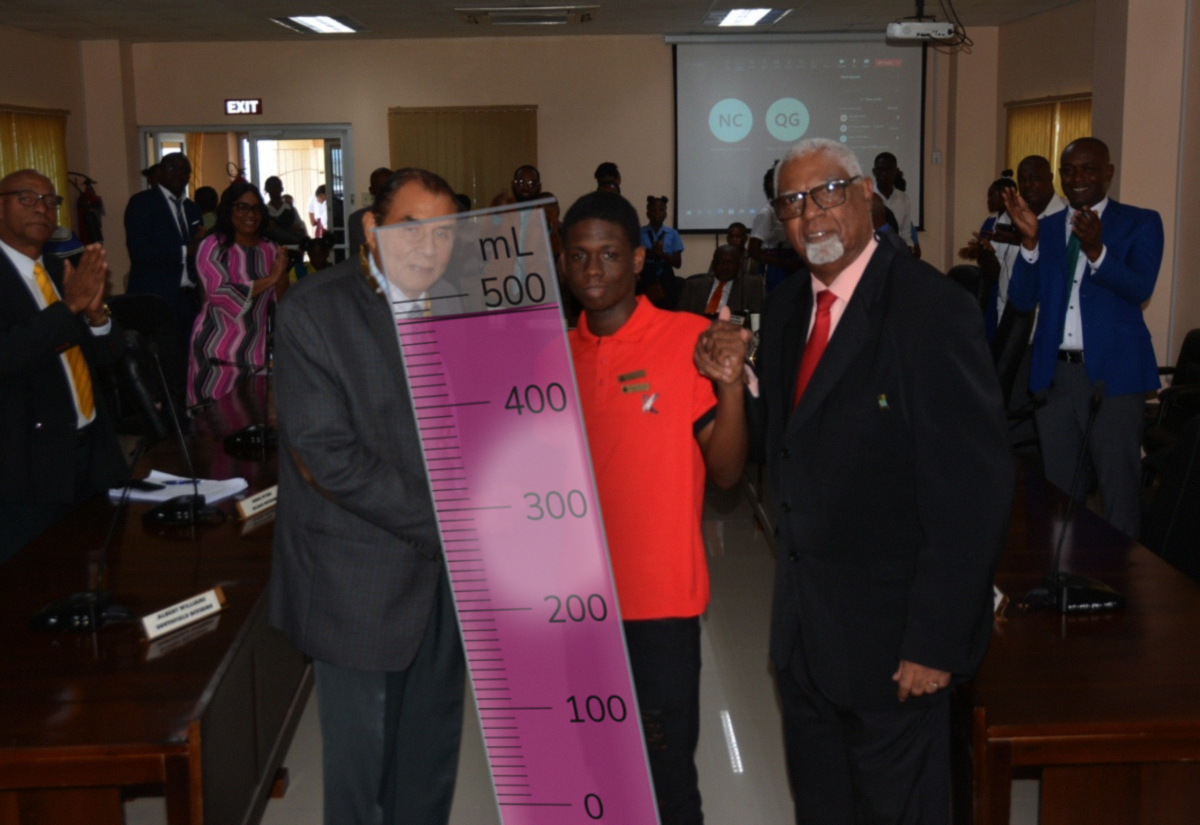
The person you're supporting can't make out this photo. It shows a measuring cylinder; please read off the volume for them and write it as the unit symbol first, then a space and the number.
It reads mL 480
